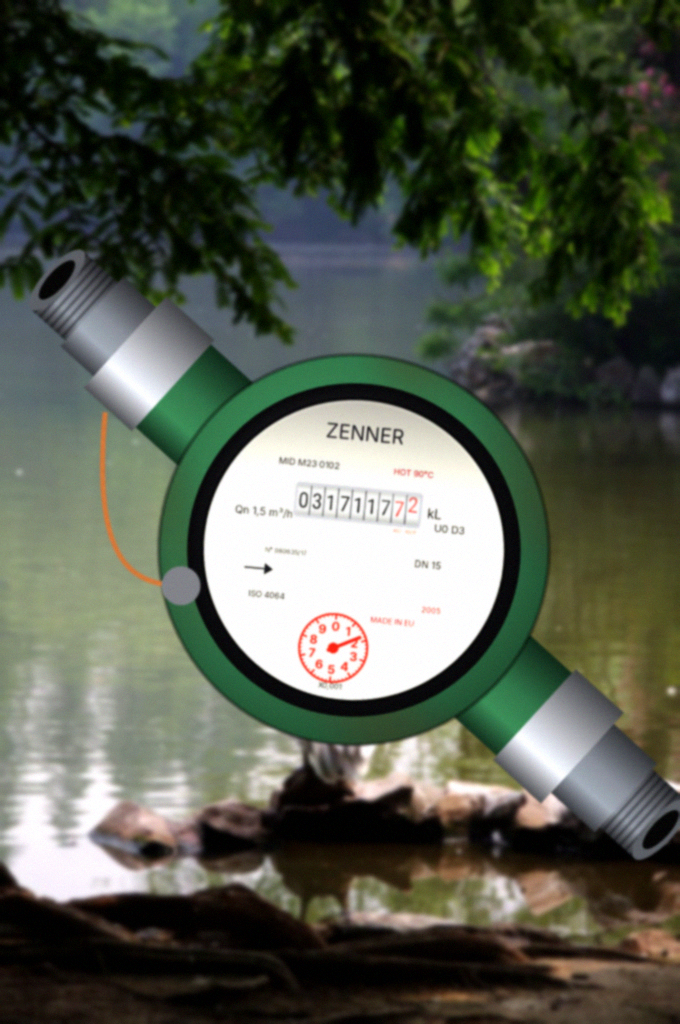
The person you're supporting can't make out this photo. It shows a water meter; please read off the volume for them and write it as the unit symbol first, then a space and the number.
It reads kL 317117.721
